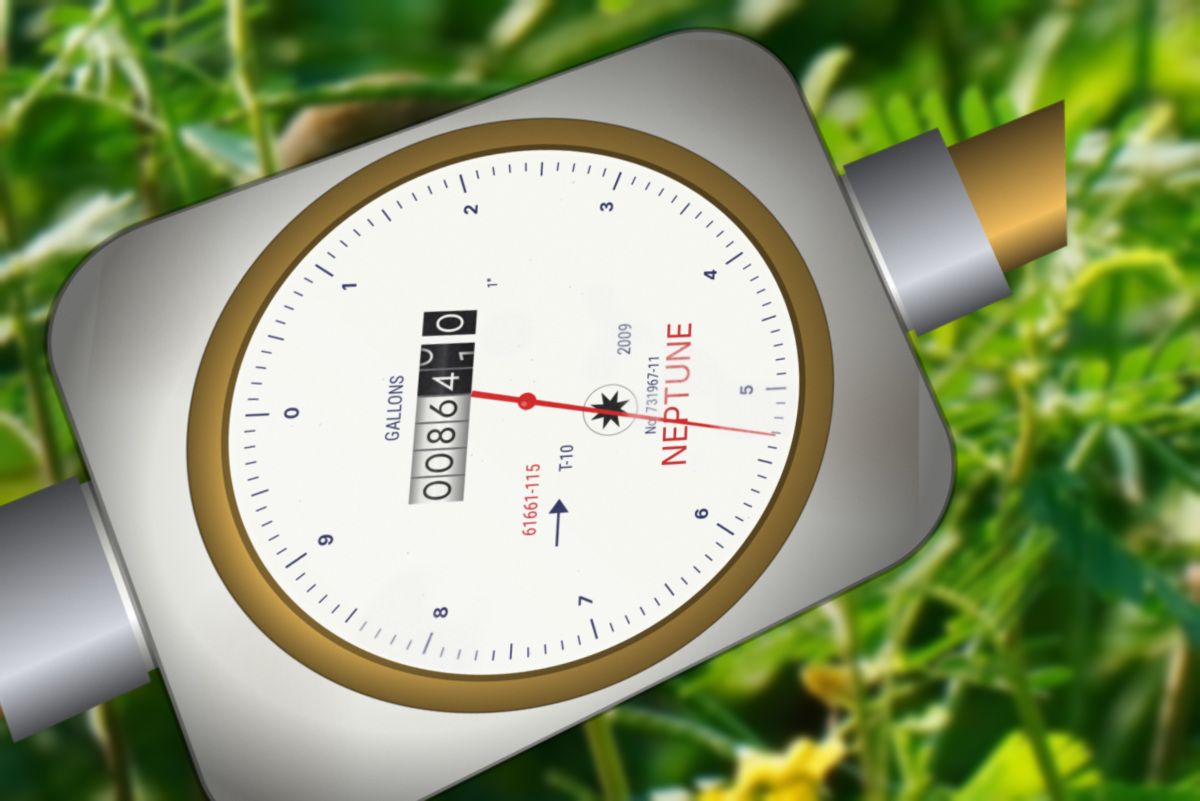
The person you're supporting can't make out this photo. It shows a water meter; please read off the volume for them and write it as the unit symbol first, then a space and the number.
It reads gal 86405.3
